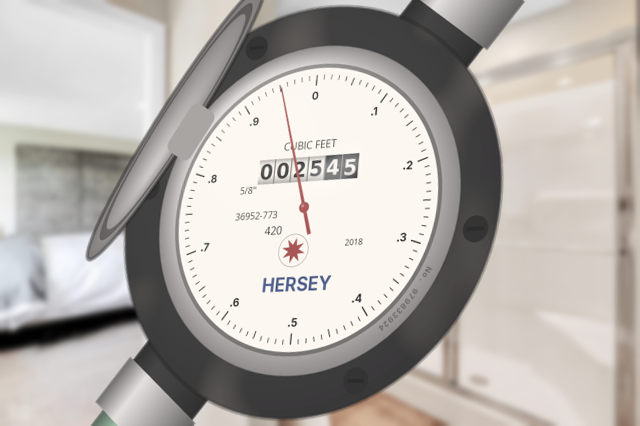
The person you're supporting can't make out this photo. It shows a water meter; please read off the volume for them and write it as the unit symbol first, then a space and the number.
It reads ft³ 2544.95
